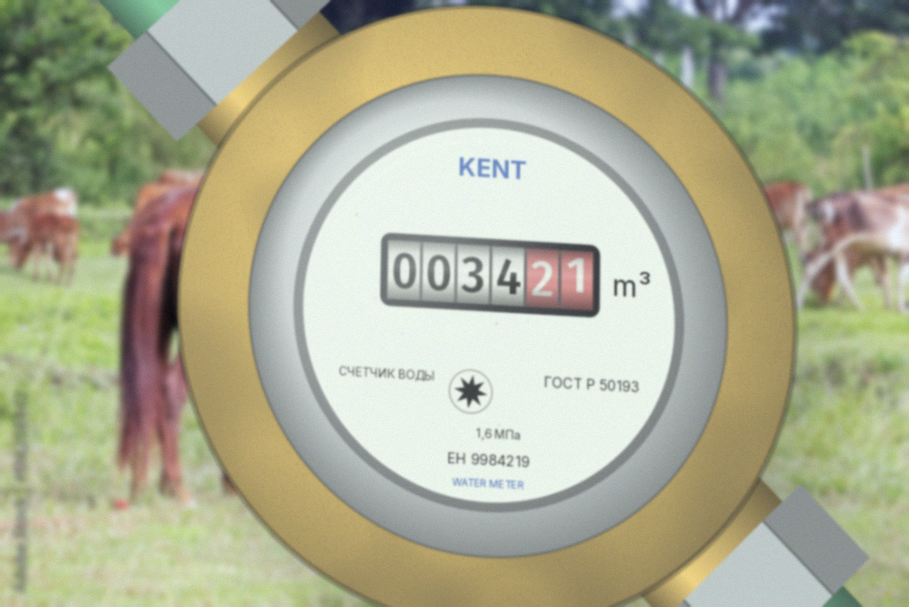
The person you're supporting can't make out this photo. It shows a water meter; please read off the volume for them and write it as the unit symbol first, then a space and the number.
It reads m³ 34.21
